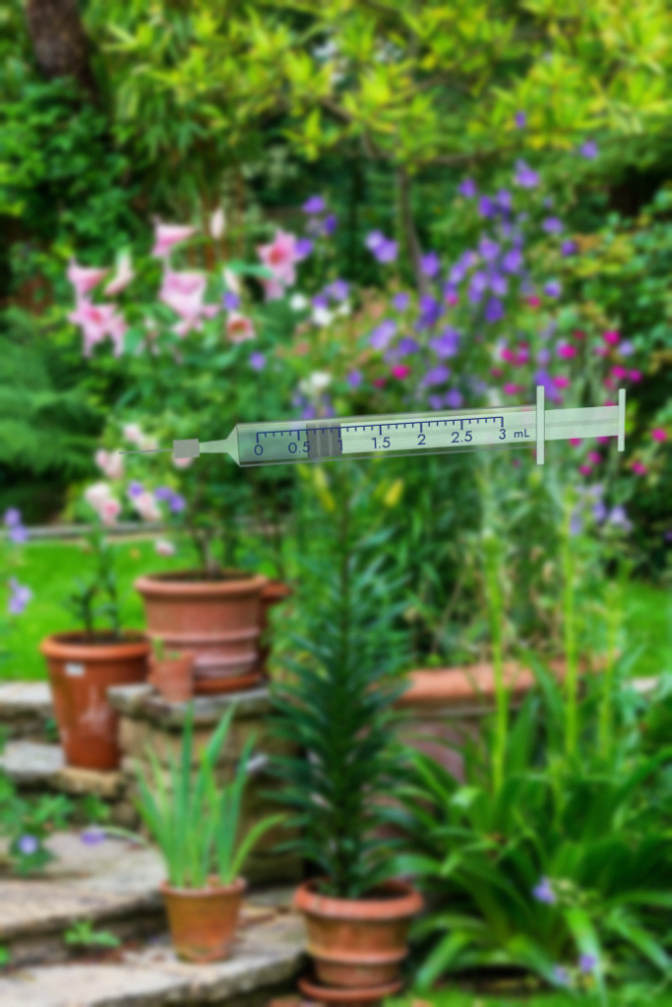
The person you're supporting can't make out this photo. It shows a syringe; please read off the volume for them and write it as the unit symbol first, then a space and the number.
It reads mL 0.6
